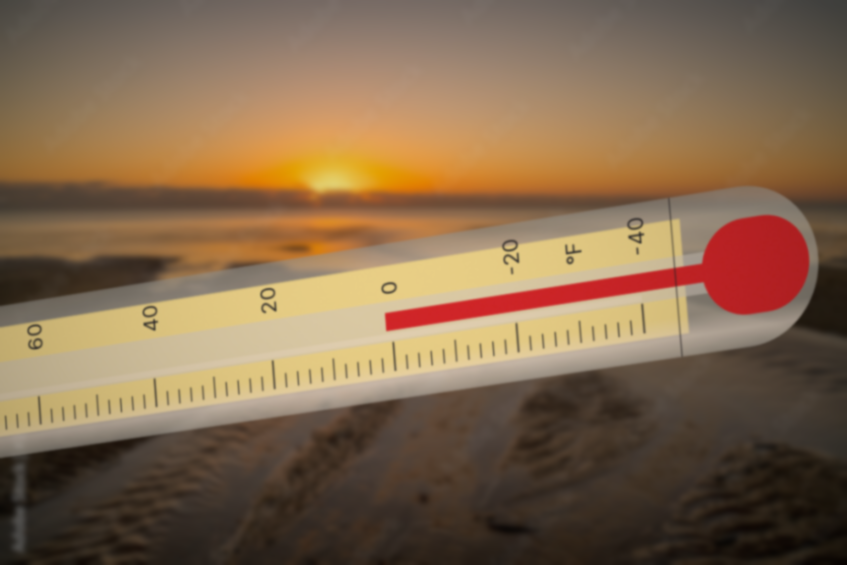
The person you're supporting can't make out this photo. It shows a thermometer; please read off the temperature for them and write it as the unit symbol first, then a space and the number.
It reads °F 1
